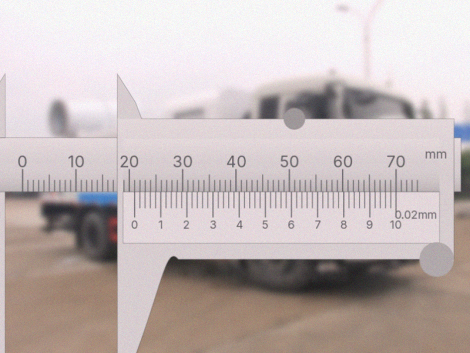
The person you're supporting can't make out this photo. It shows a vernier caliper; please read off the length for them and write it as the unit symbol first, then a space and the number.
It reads mm 21.0
